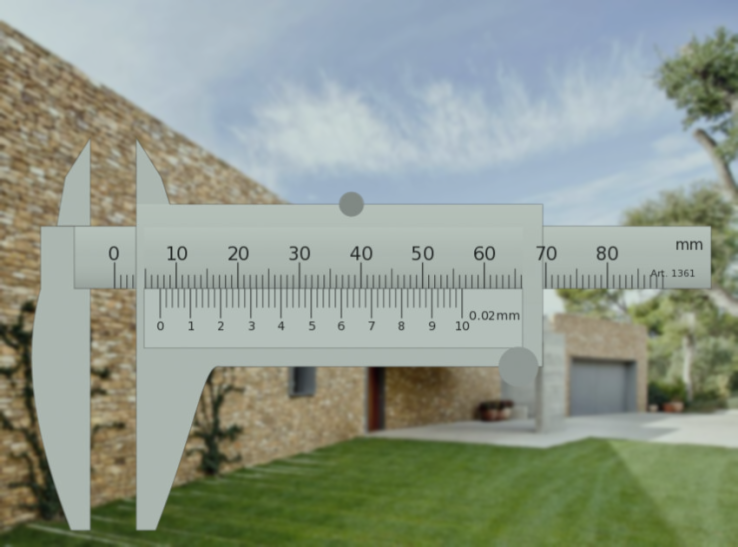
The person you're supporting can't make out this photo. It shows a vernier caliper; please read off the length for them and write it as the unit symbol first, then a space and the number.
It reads mm 7.4
